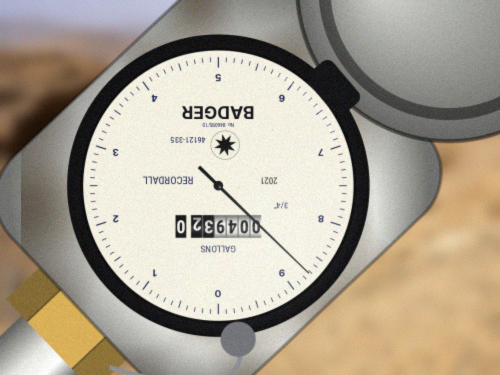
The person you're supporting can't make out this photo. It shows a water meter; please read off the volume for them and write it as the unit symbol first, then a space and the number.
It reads gal 49318.7
